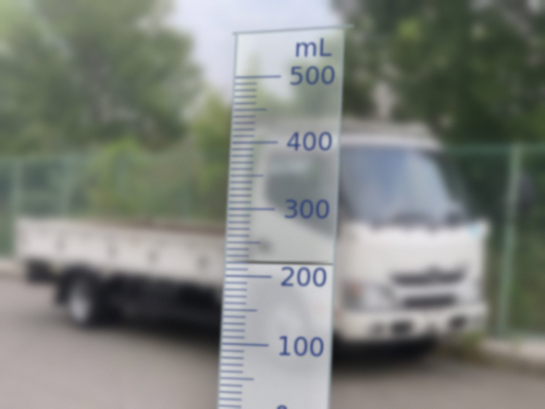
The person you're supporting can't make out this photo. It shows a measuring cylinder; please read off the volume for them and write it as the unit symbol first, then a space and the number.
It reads mL 220
